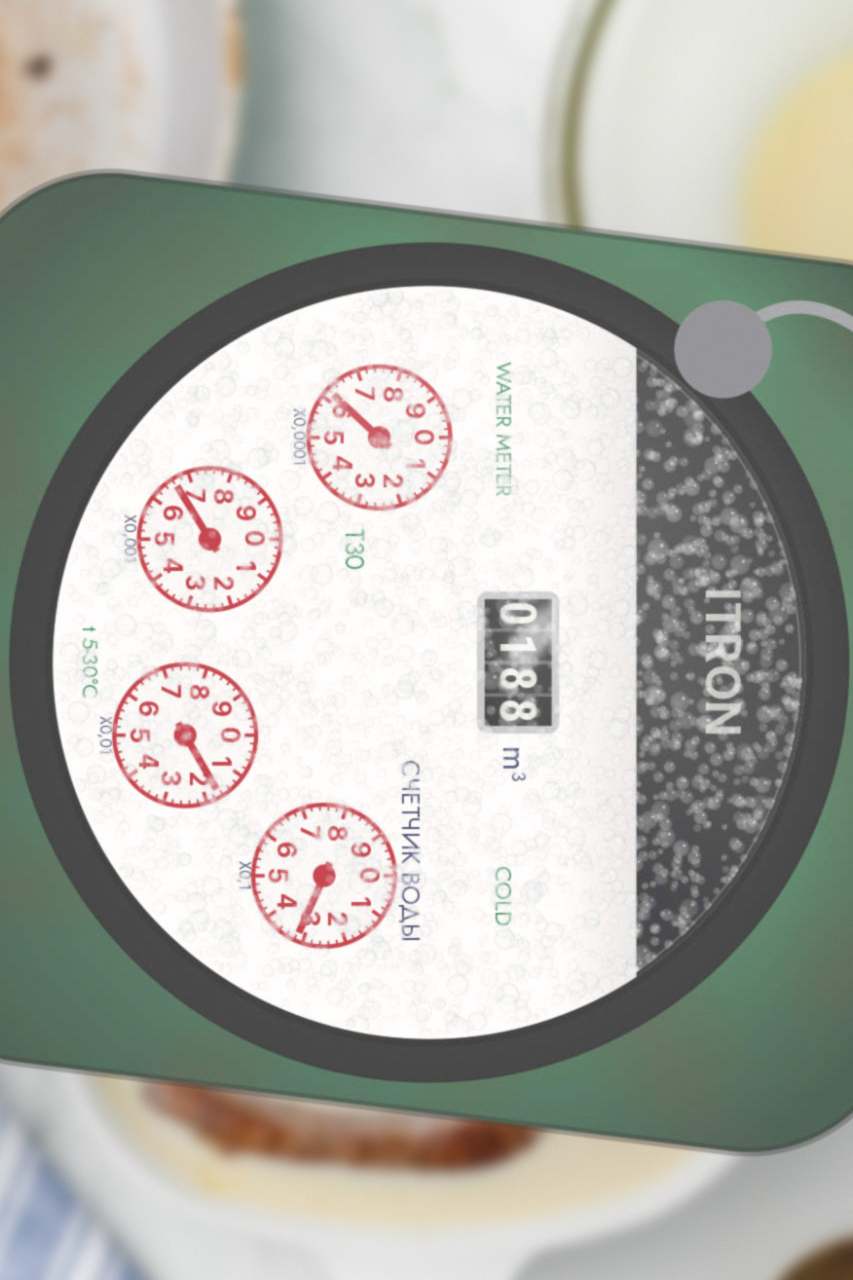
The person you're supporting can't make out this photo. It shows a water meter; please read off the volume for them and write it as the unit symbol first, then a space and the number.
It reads m³ 188.3166
